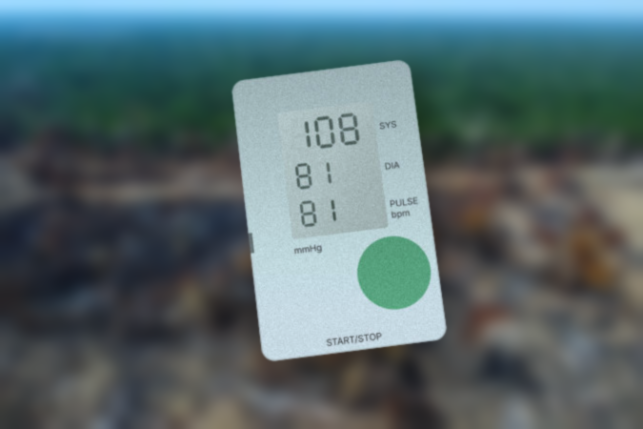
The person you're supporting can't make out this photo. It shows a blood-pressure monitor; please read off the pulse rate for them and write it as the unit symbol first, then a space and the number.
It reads bpm 81
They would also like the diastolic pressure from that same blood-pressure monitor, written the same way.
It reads mmHg 81
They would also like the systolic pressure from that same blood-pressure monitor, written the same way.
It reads mmHg 108
